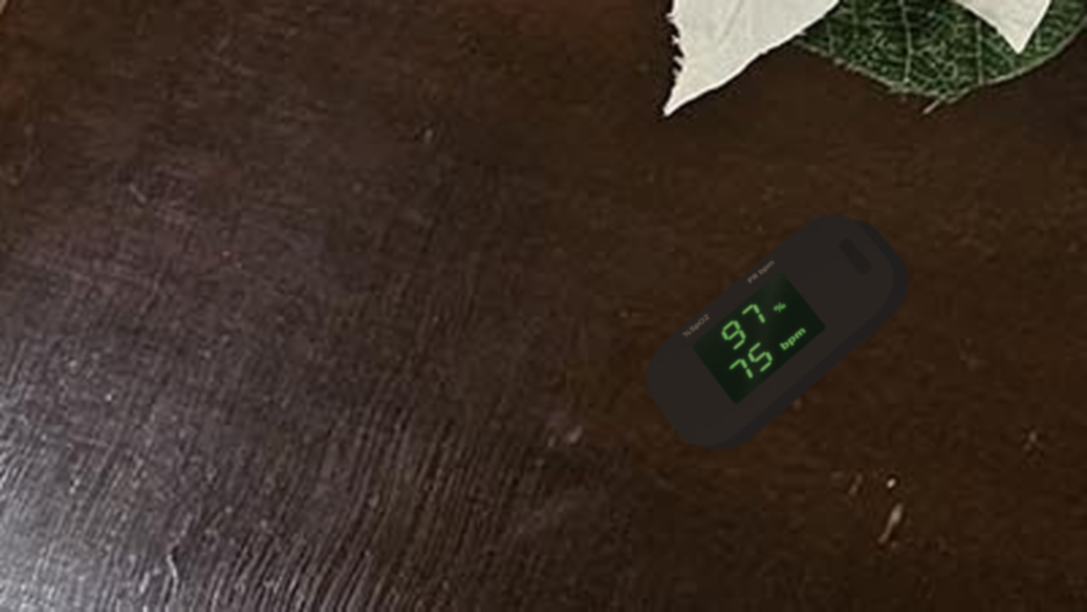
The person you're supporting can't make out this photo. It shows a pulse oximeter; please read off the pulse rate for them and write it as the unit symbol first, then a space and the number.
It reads bpm 75
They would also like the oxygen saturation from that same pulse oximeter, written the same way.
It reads % 97
